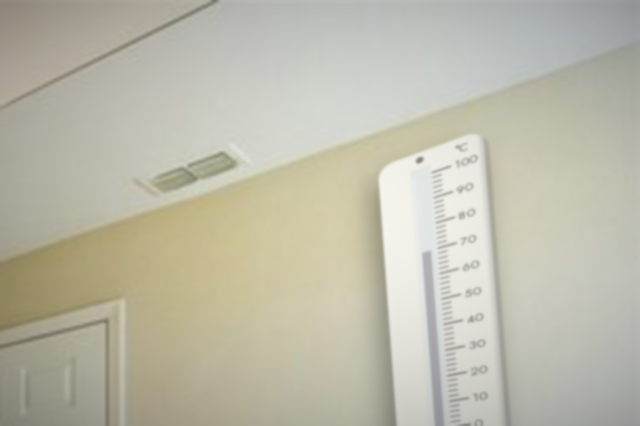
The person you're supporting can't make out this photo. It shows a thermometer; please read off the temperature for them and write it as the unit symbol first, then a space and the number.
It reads °C 70
